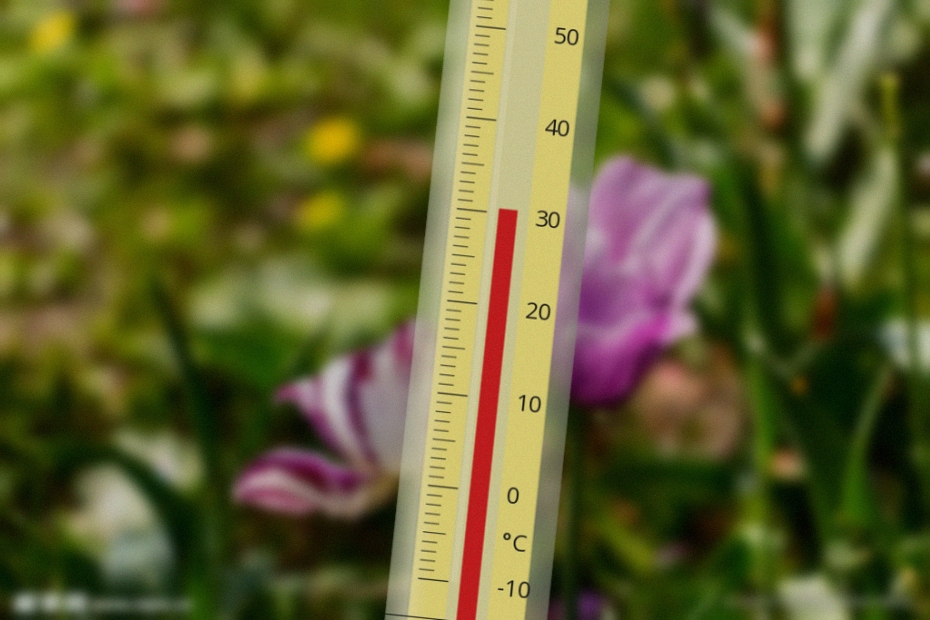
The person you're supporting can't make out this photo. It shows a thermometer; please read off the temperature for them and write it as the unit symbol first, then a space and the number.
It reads °C 30.5
